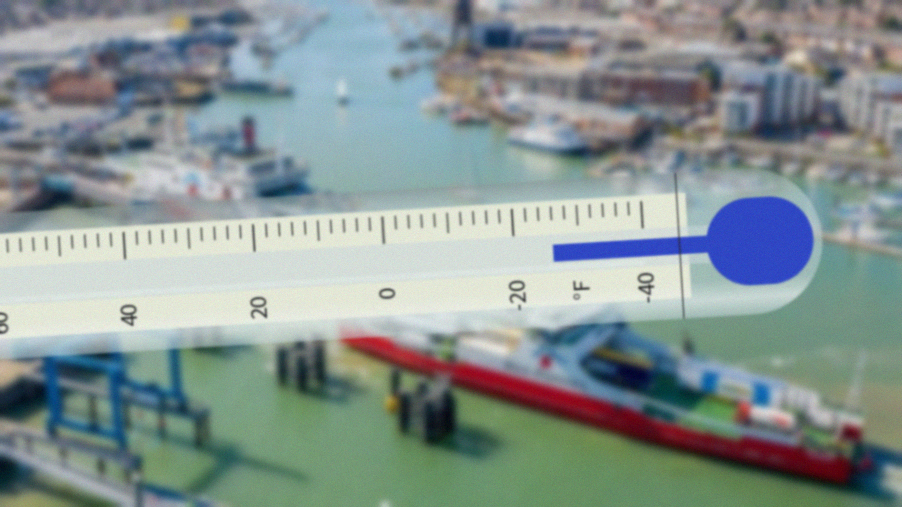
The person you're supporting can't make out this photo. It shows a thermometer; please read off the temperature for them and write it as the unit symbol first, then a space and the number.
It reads °F -26
